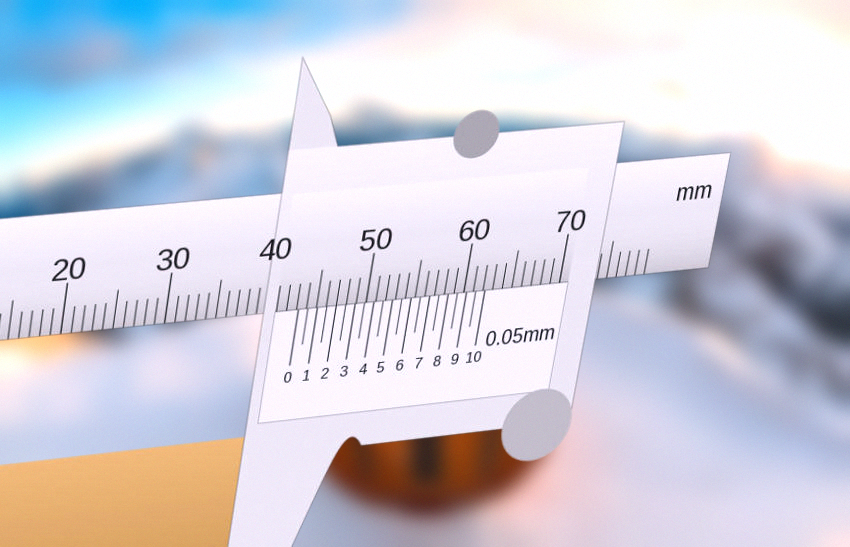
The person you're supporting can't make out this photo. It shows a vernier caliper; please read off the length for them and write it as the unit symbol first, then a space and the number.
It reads mm 43.2
